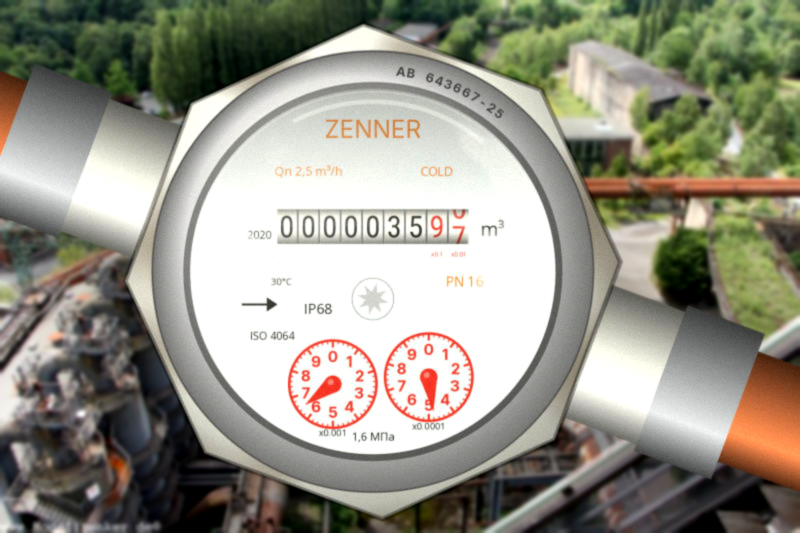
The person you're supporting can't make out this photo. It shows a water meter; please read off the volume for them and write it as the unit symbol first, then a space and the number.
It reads m³ 35.9664
